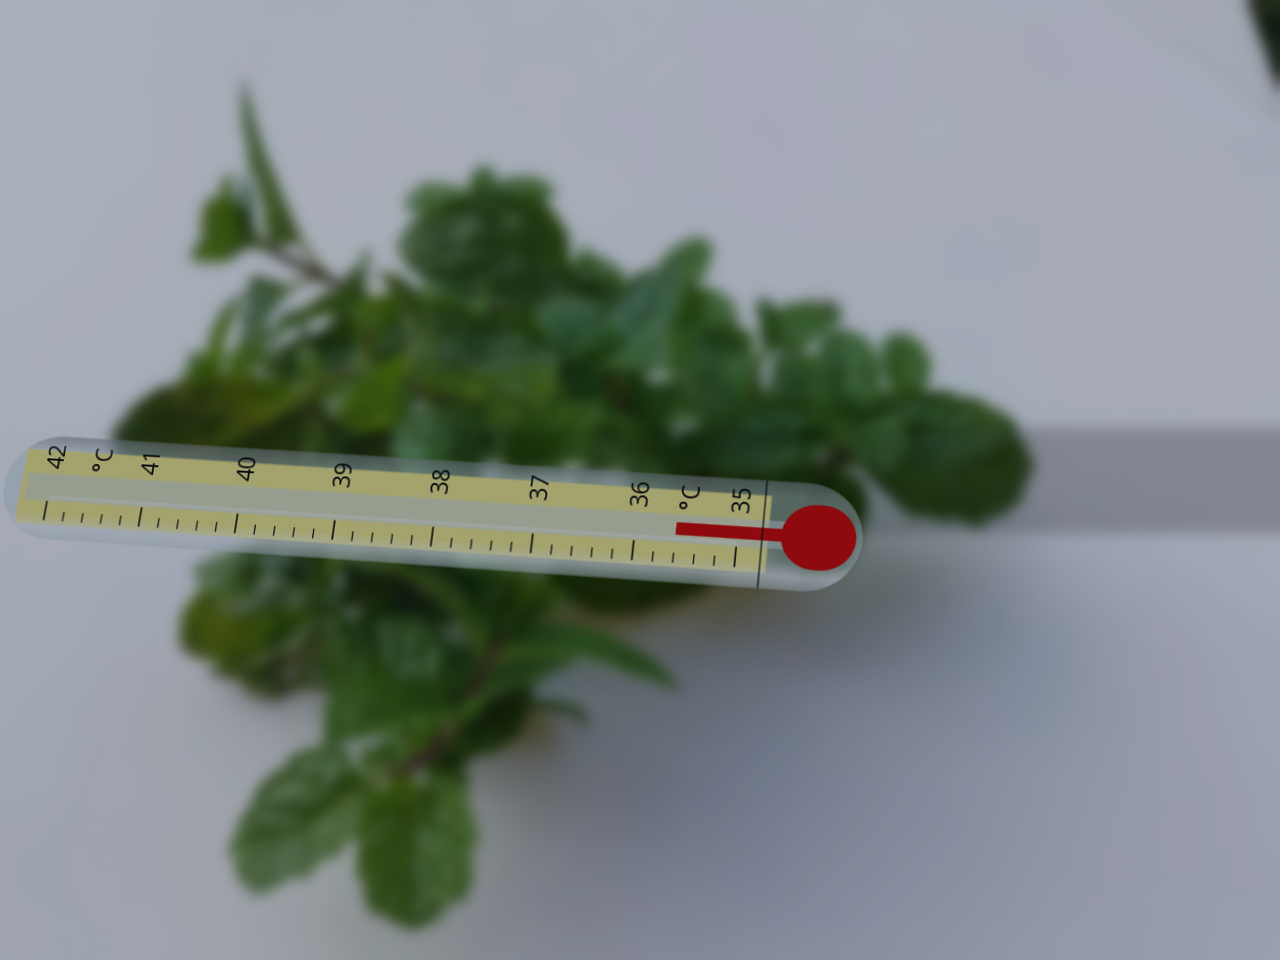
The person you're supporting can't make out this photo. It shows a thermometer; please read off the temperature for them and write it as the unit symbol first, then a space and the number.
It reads °C 35.6
